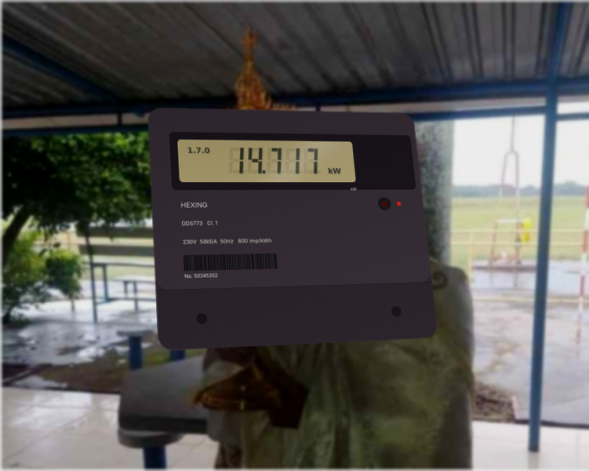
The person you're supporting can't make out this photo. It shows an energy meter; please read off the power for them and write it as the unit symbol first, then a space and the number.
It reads kW 14.717
